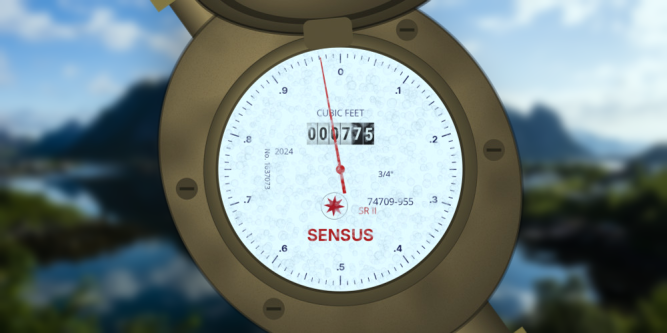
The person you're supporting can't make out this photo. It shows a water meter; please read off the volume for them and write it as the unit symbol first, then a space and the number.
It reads ft³ 774.97
